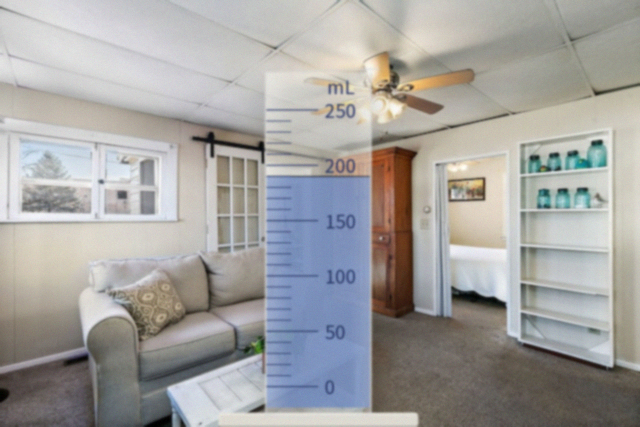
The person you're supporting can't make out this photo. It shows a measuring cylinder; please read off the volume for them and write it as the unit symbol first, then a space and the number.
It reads mL 190
